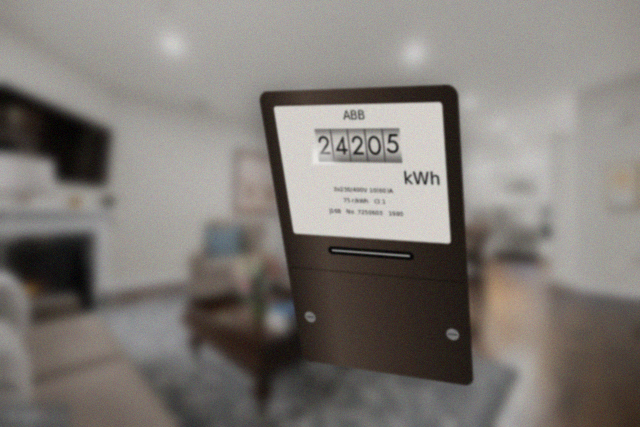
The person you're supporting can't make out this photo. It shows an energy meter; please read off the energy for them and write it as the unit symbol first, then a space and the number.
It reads kWh 24205
